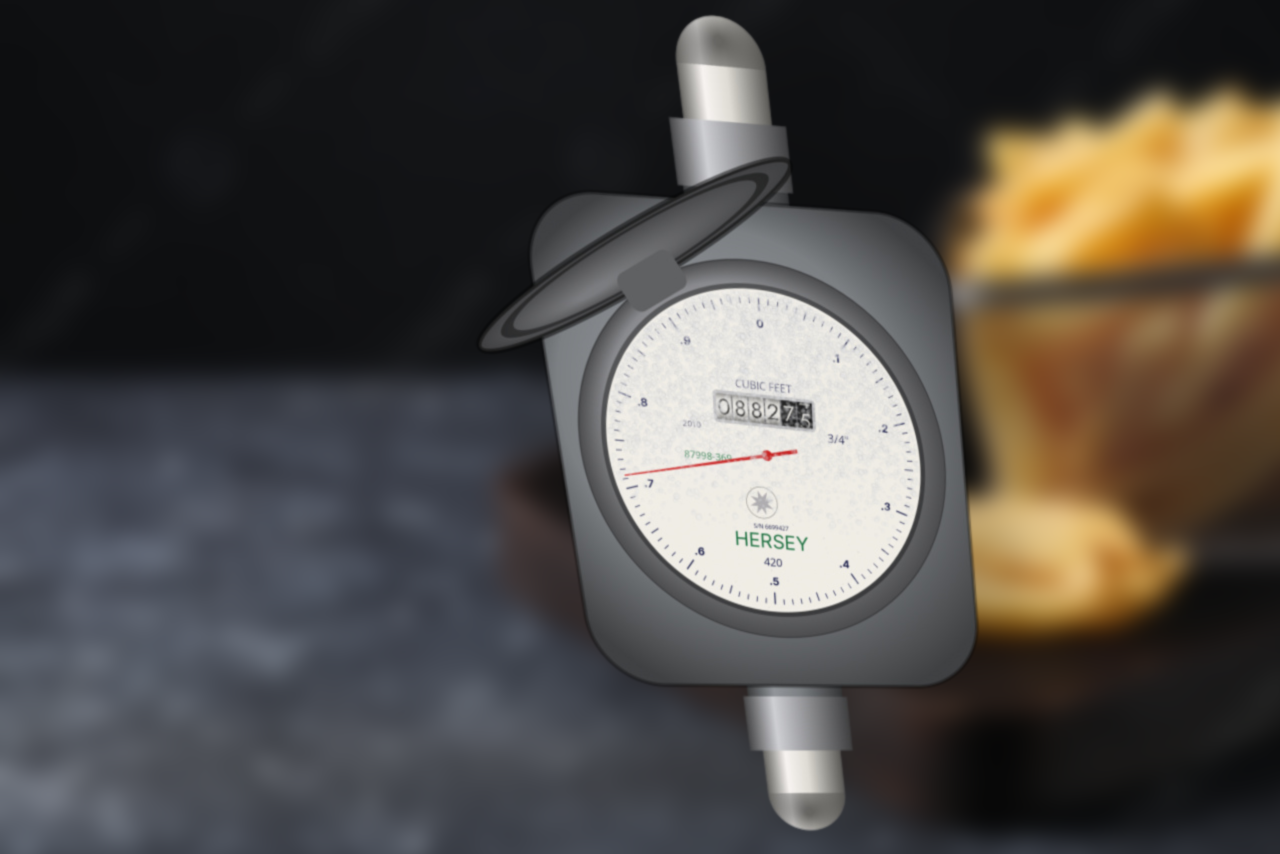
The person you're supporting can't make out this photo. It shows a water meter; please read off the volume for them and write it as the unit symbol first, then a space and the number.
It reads ft³ 88274.71
